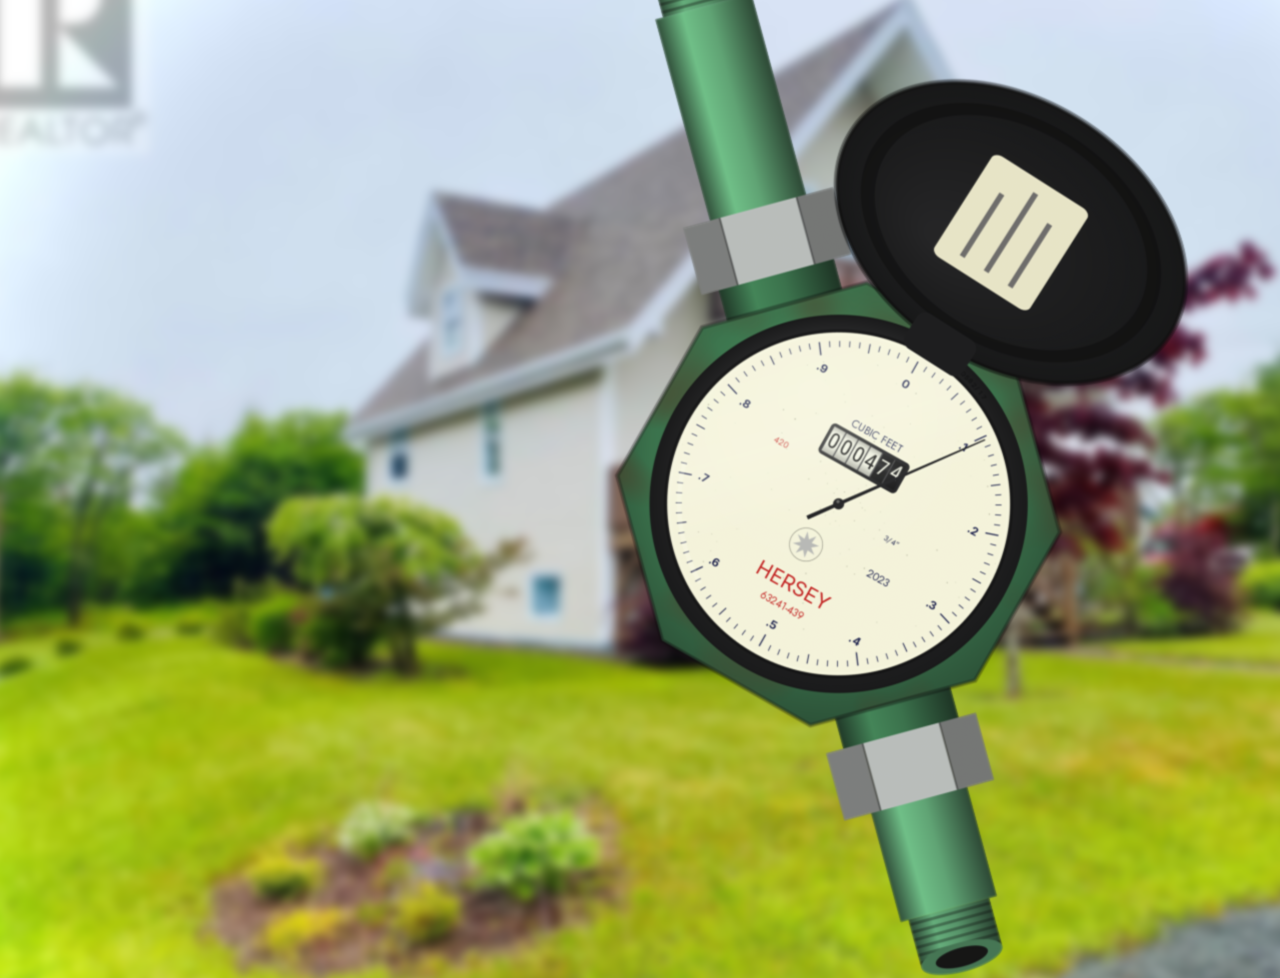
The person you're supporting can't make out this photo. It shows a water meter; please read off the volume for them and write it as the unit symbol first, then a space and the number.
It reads ft³ 474.10
